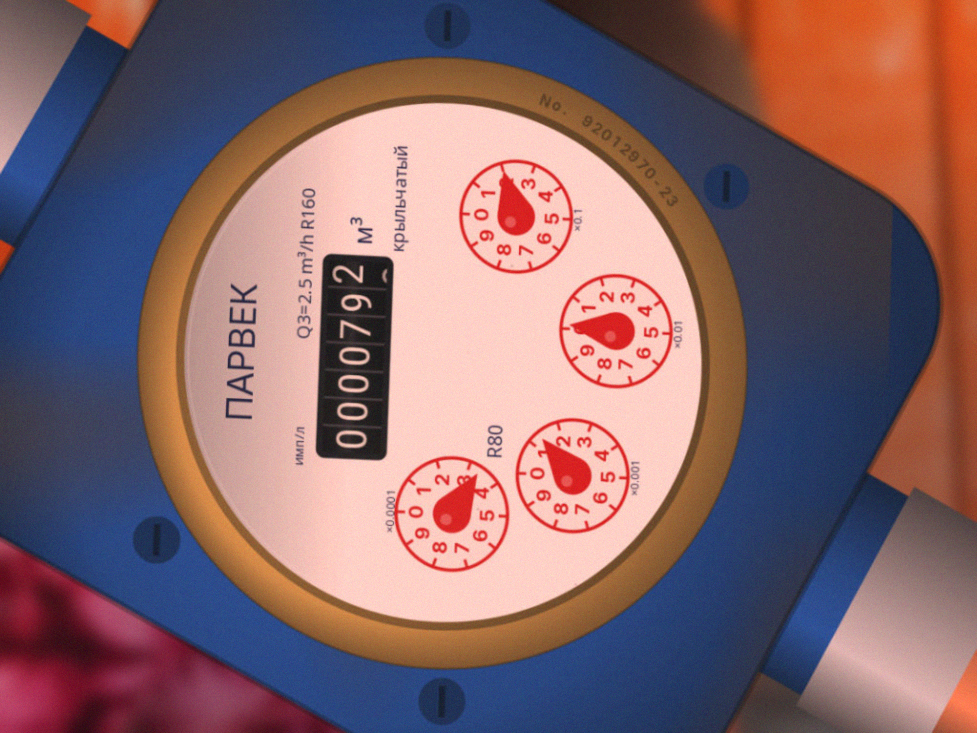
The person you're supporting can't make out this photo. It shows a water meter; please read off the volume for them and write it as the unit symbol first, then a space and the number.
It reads m³ 792.2013
